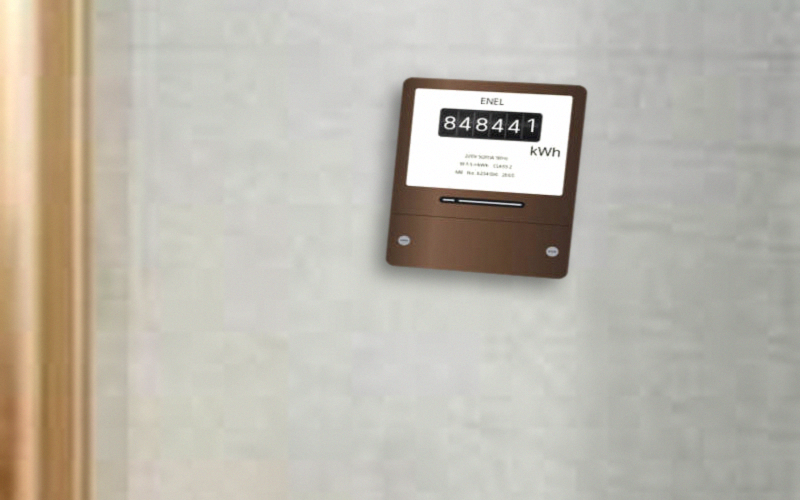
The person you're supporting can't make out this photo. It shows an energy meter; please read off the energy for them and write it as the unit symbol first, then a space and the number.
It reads kWh 848441
